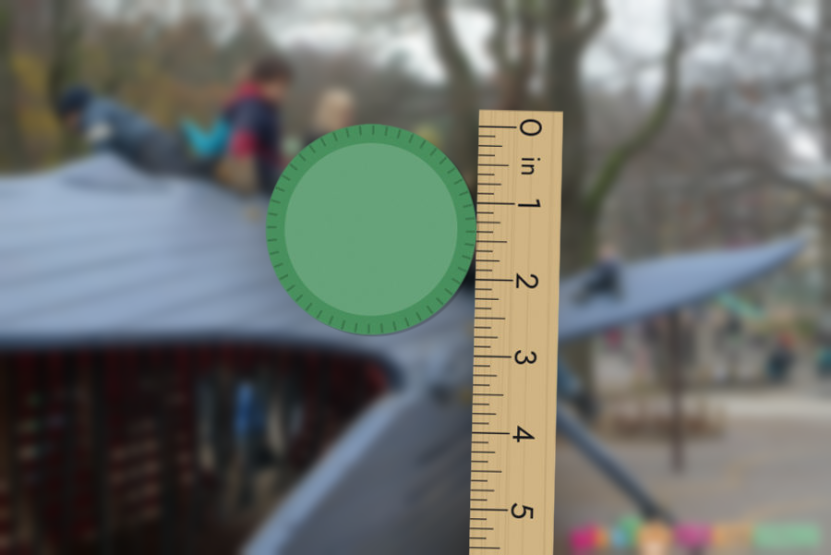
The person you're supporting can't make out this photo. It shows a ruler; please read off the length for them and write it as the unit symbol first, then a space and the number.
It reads in 2.75
